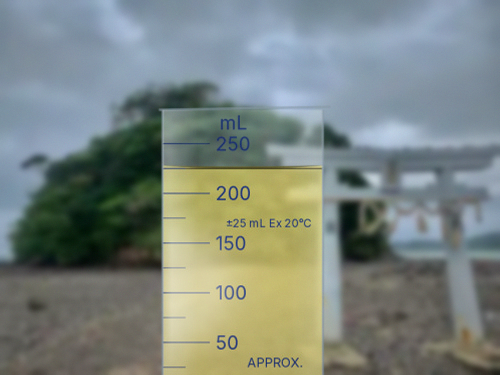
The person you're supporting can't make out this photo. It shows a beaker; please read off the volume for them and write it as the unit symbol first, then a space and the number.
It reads mL 225
